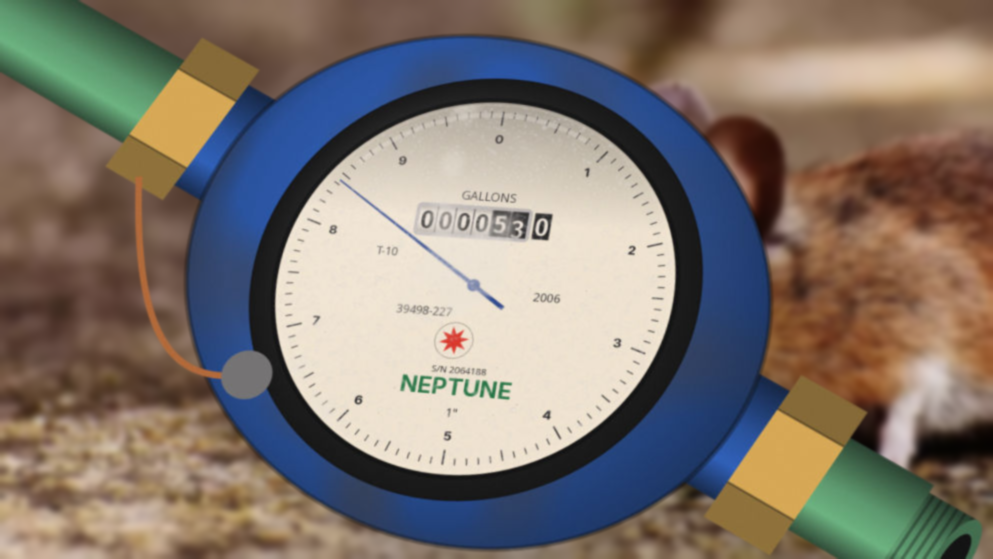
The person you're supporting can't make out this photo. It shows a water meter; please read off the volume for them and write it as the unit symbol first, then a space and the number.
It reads gal 528.4
